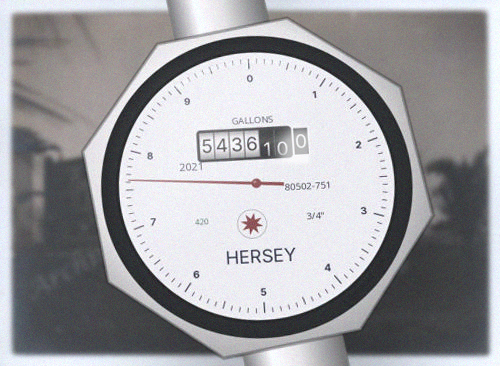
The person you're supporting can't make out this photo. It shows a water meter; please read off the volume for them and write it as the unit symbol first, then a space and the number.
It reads gal 5436097.6
